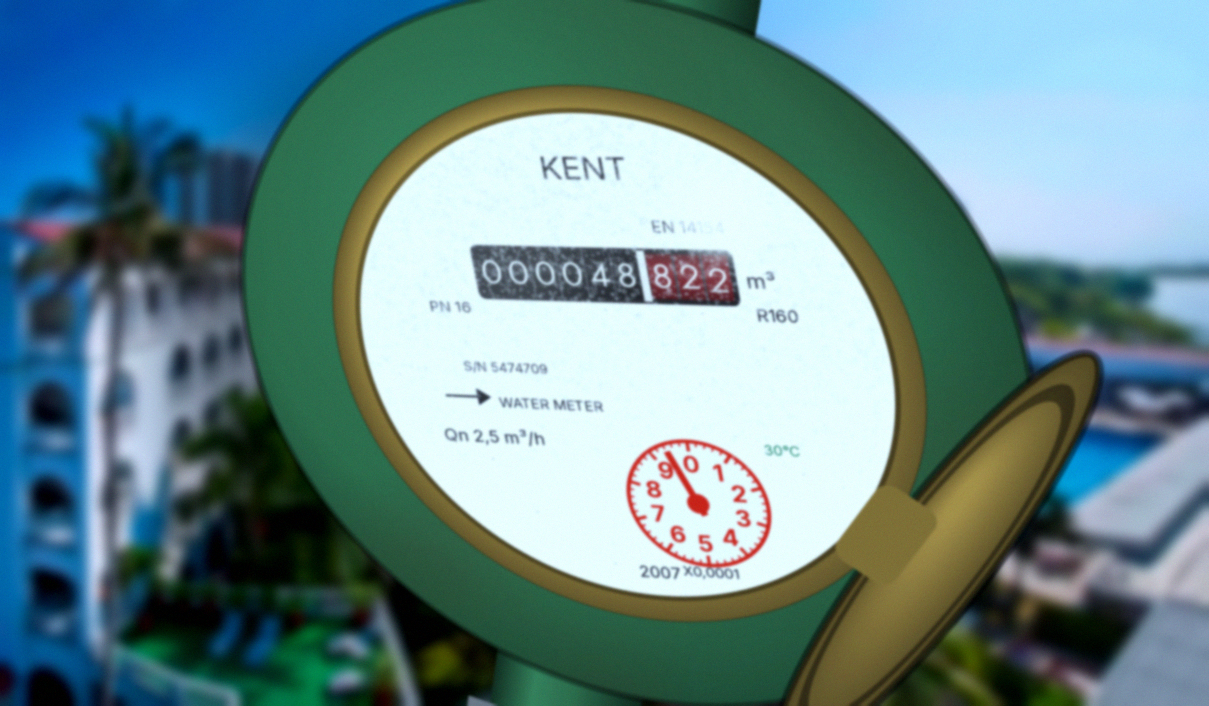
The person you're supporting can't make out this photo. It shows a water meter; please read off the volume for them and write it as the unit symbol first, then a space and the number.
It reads m³ 48.8219
